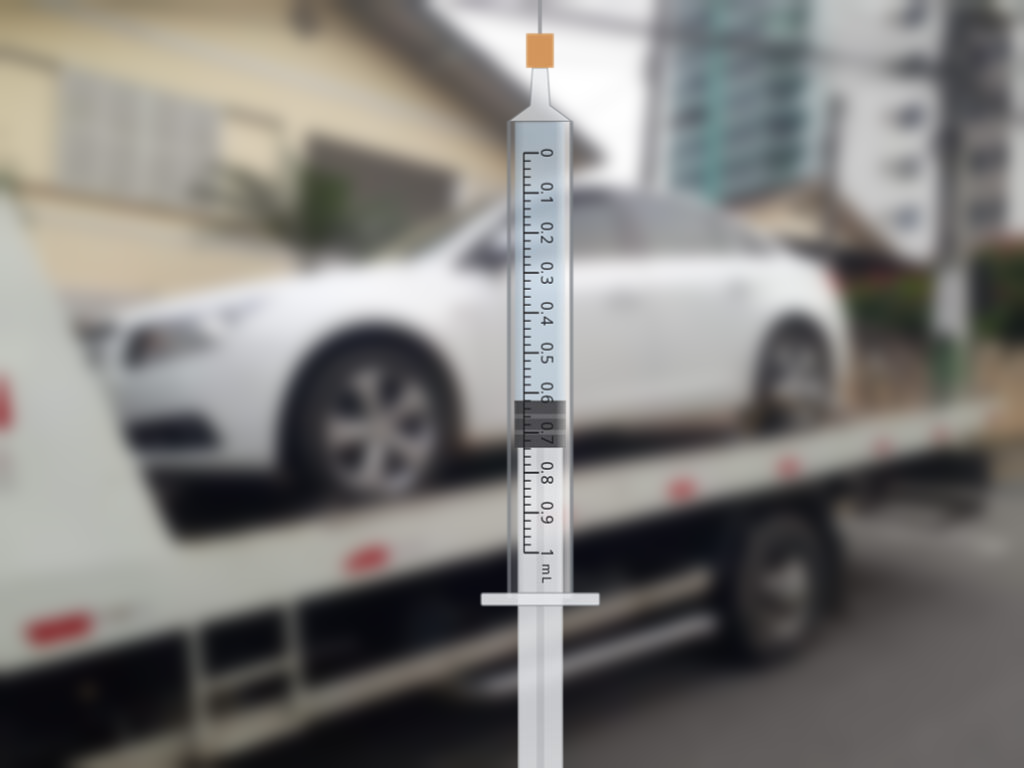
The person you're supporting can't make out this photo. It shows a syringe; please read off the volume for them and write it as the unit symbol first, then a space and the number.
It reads mL 0.62
